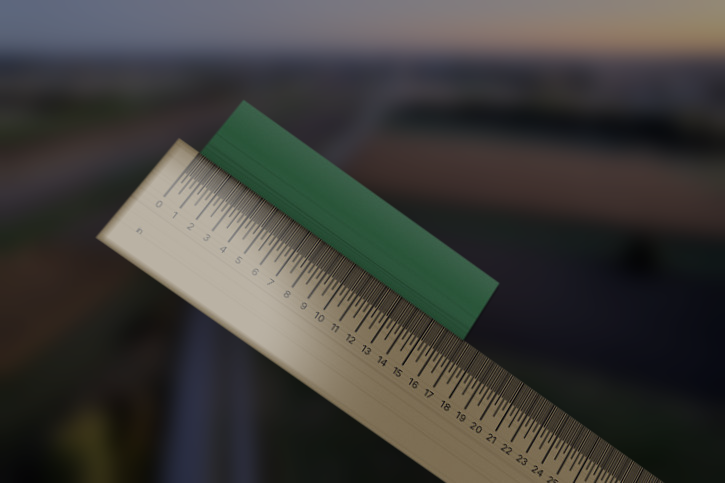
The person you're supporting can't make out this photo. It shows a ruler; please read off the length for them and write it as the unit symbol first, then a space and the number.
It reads in 17
